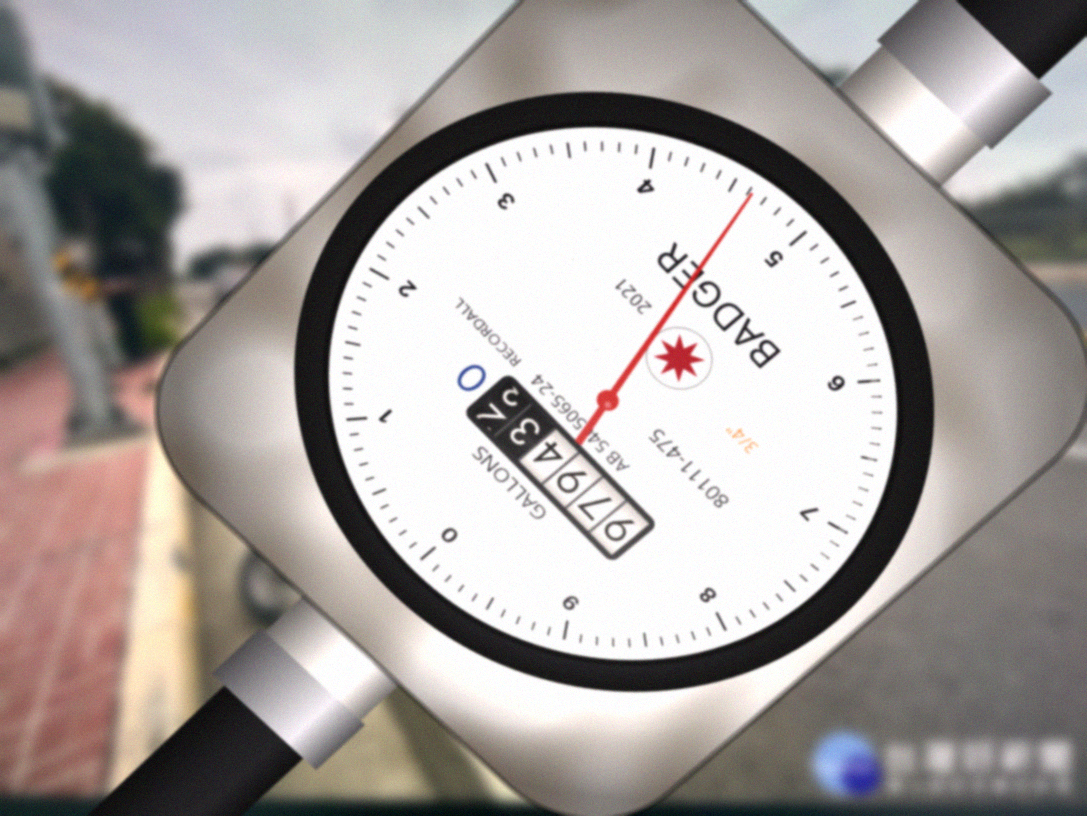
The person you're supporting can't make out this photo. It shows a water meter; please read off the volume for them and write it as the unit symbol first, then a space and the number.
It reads gal 9794324.6
